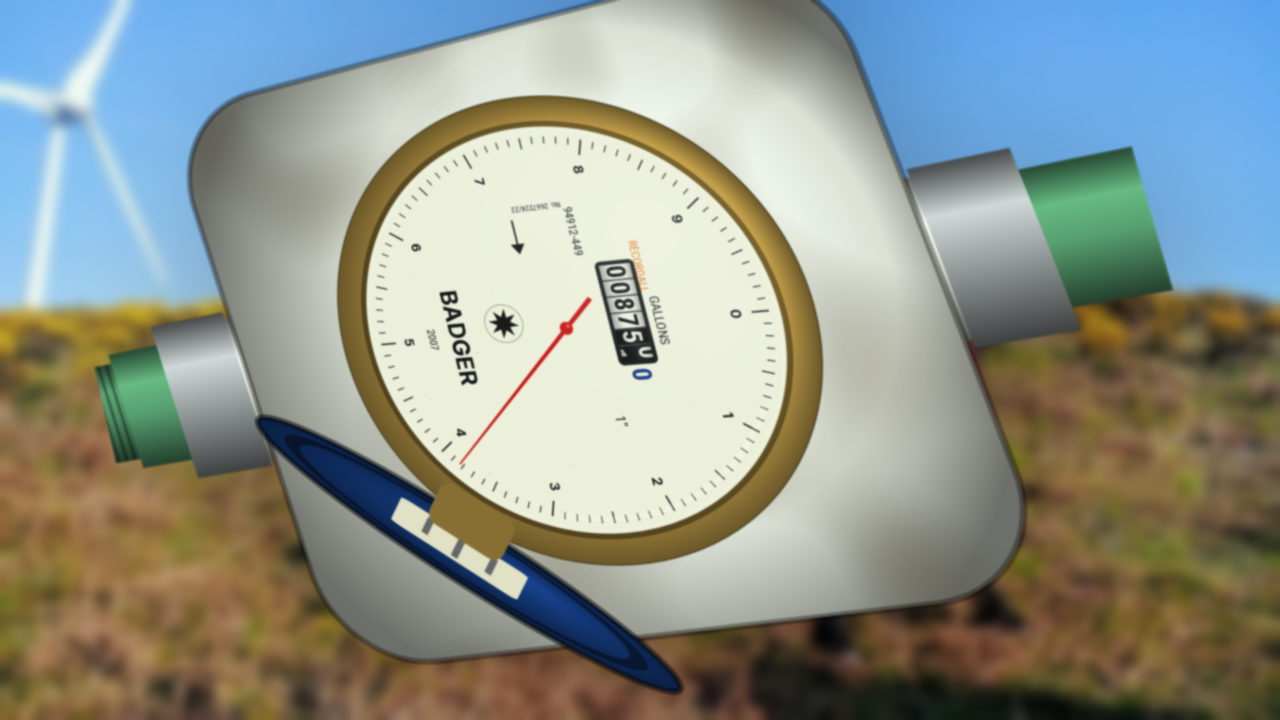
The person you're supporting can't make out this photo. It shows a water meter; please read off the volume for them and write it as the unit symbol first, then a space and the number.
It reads gal 87503.8
